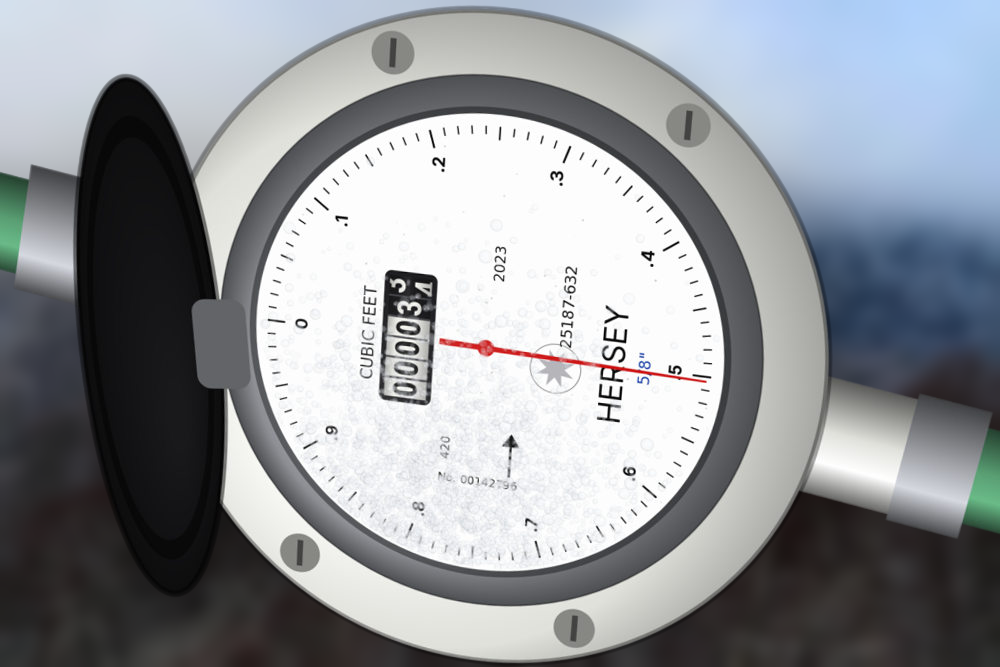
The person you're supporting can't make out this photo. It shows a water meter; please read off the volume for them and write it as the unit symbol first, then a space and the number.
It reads ft³ 33.50
